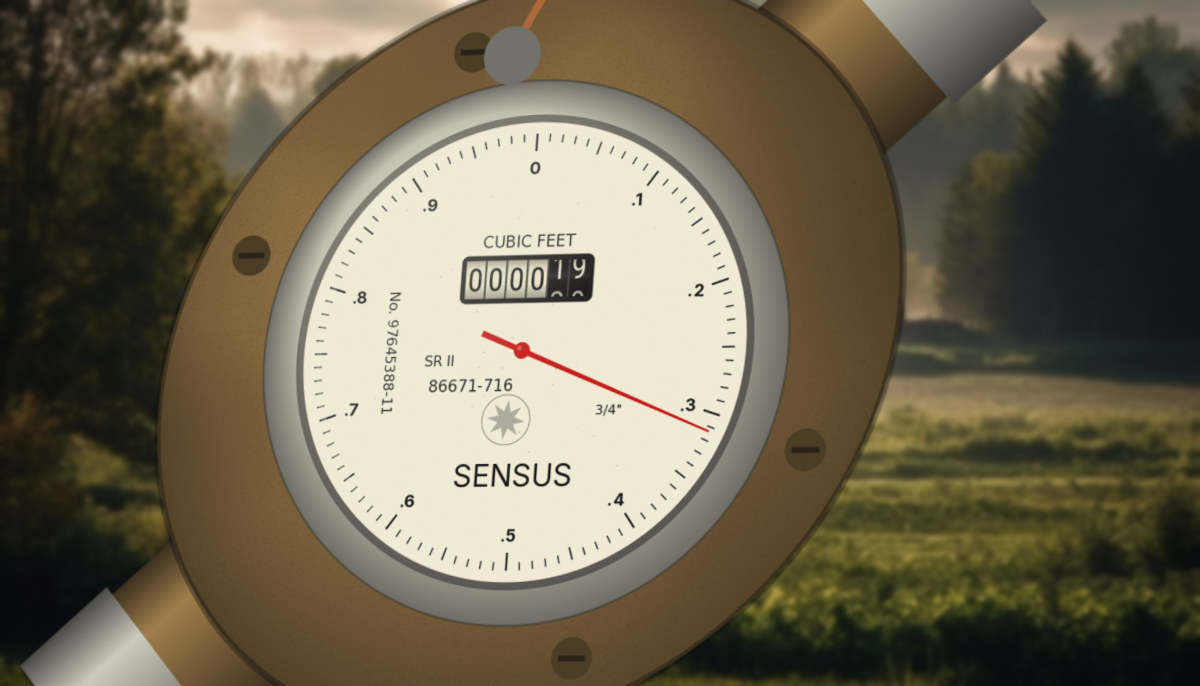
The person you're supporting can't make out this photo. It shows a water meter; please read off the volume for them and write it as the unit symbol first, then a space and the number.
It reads ft³ 19.31
